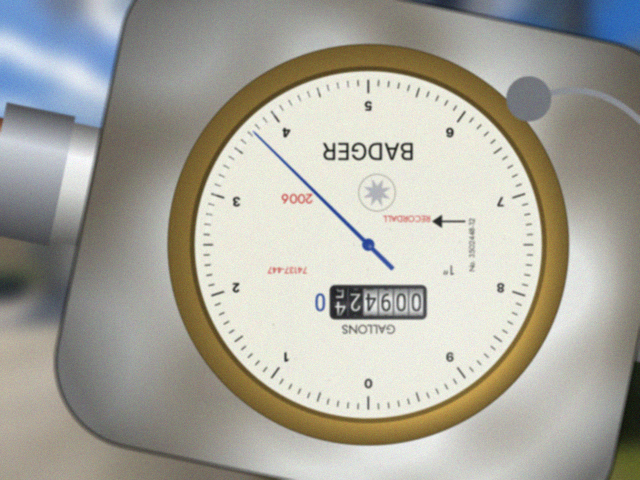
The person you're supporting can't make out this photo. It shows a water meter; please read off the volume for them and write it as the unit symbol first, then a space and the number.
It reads gal 94243.7
